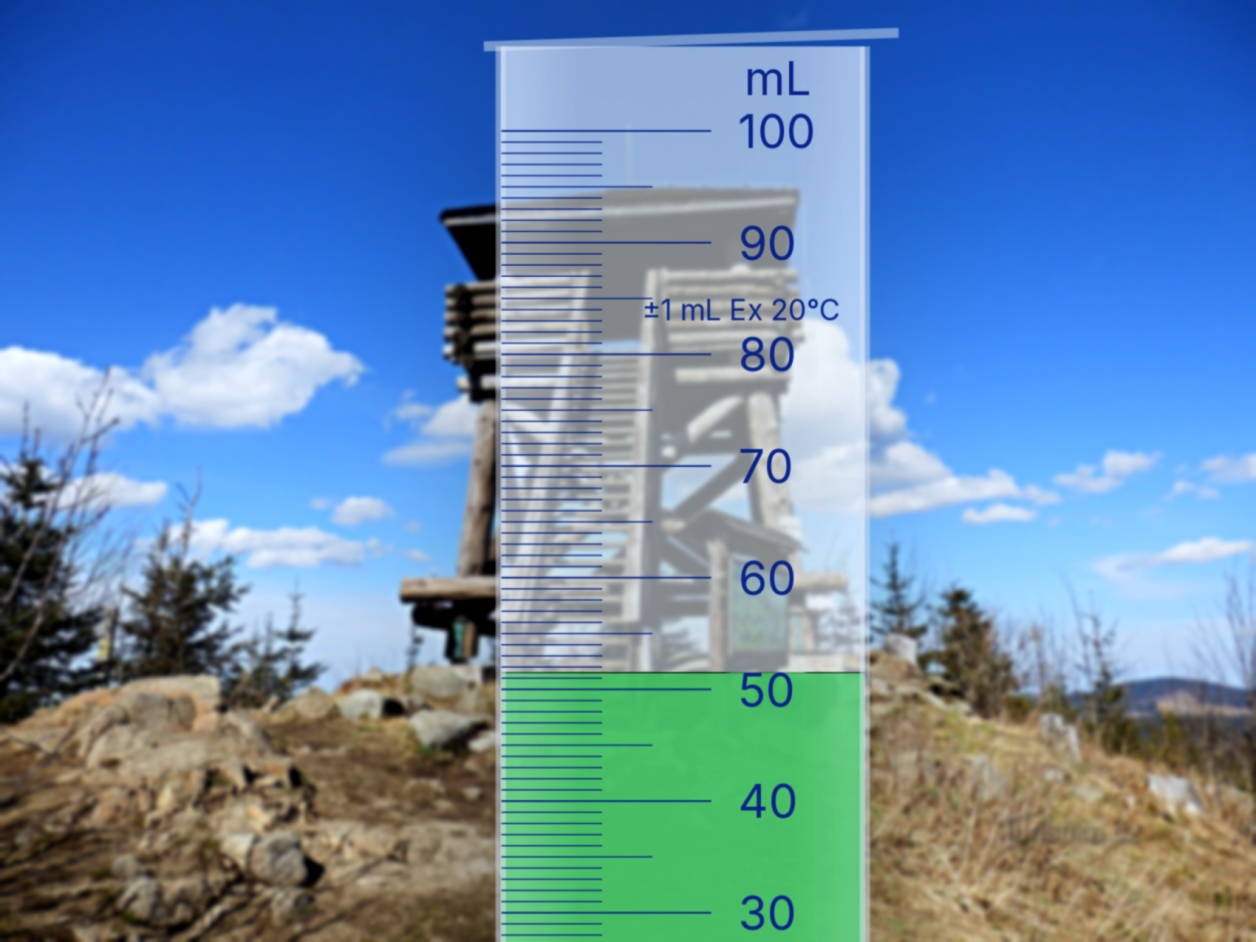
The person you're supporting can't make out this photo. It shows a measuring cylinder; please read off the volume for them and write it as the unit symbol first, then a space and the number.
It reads mL 51.5
